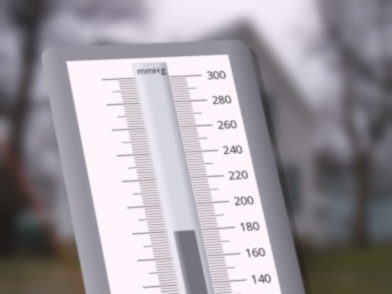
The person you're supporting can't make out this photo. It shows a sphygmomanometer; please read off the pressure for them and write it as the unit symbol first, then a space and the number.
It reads mmHg 180
